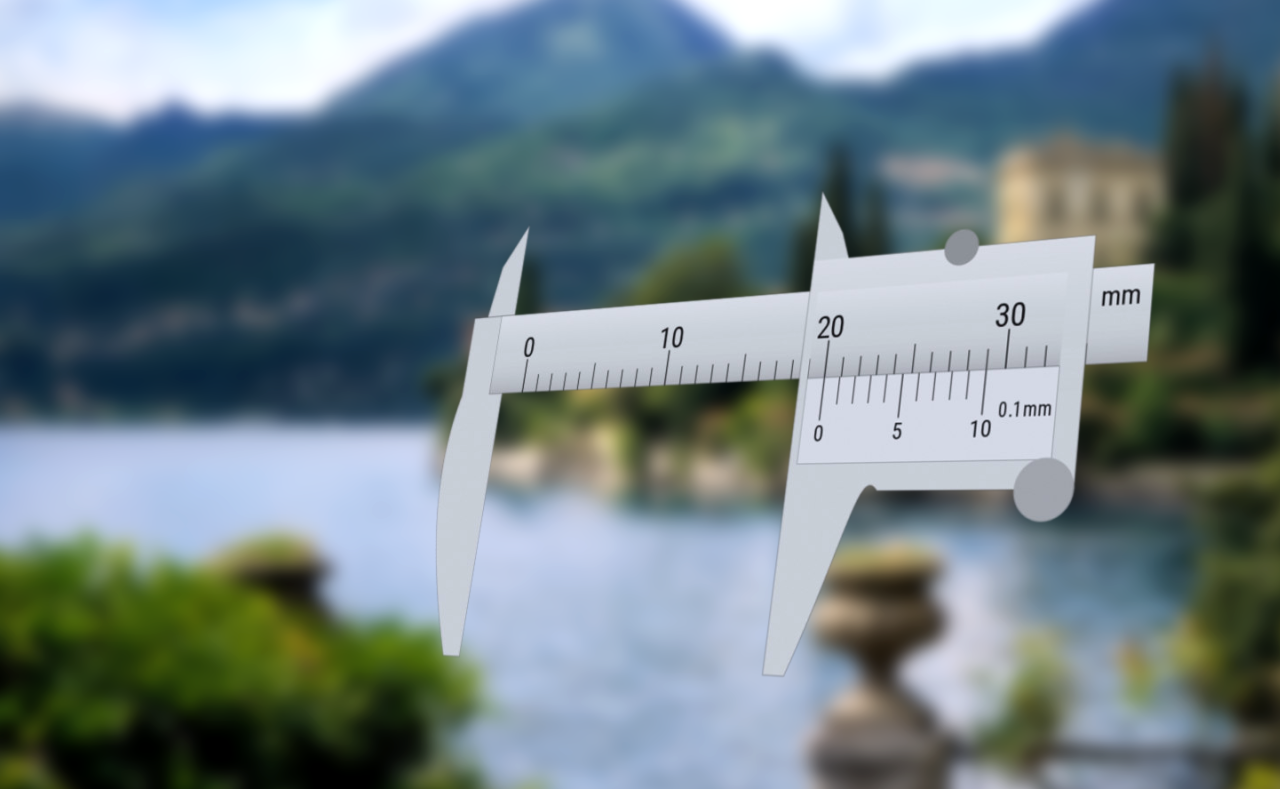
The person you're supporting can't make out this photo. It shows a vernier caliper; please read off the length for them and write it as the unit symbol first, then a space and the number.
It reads mm 20.0
